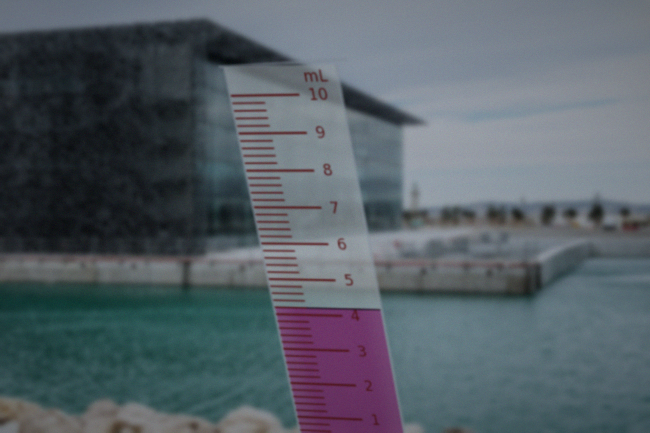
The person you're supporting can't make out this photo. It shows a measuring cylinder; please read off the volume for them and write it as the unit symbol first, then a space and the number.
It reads mL 4.2
